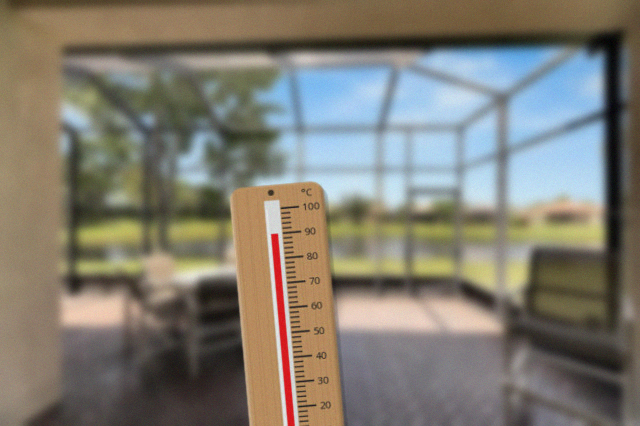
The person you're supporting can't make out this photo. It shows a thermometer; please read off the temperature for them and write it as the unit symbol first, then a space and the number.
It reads °C 90
